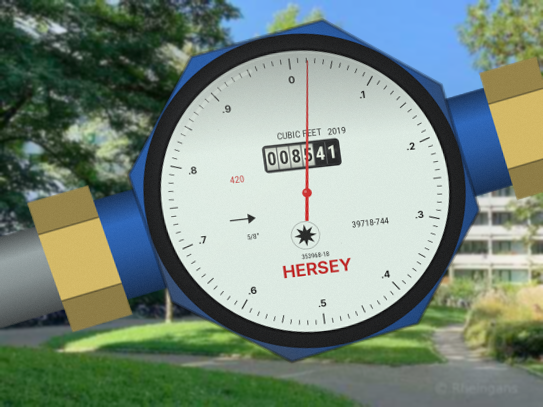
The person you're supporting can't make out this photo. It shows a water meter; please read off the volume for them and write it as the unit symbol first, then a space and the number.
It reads ft³ 8541.02
